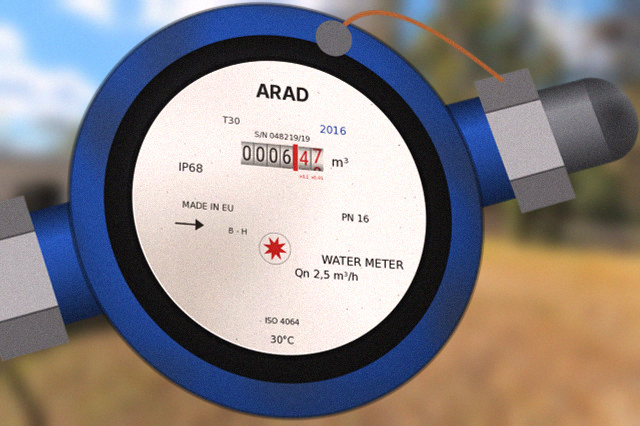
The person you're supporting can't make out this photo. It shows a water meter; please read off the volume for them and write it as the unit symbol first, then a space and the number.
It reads m³ 6.47
